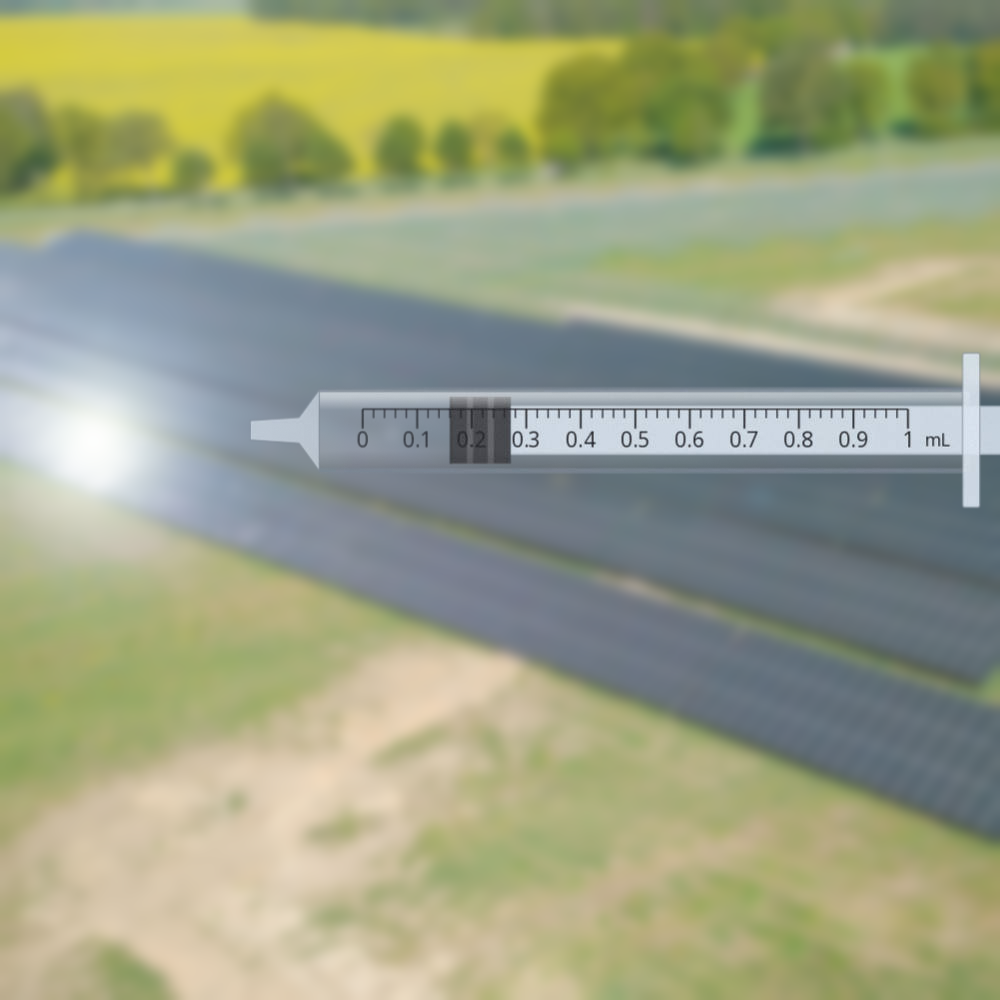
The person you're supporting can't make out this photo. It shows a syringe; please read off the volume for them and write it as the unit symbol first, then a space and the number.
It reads mL 0.16
